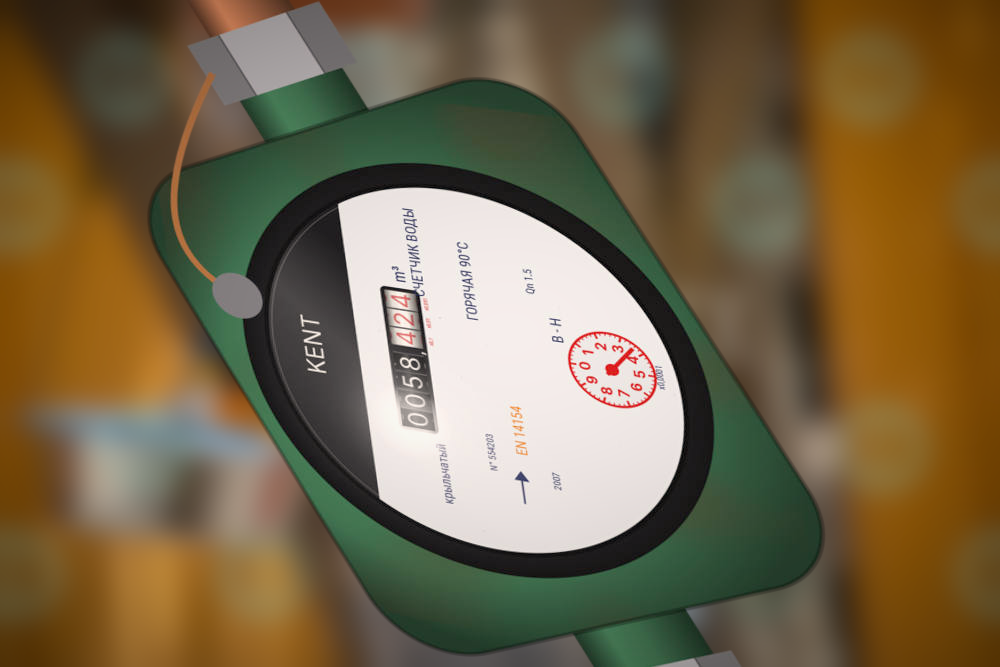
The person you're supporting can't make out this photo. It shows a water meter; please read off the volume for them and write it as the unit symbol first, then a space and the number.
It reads m³ 58.4243
